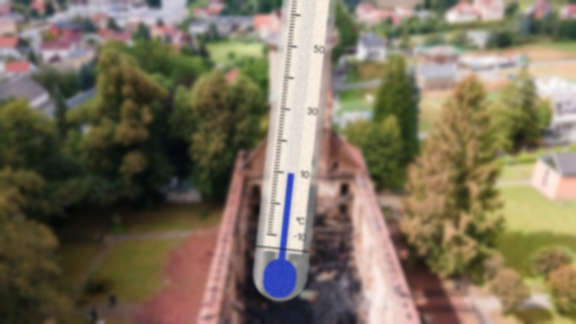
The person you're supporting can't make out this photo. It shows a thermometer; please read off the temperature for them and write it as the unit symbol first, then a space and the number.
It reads °C 10
